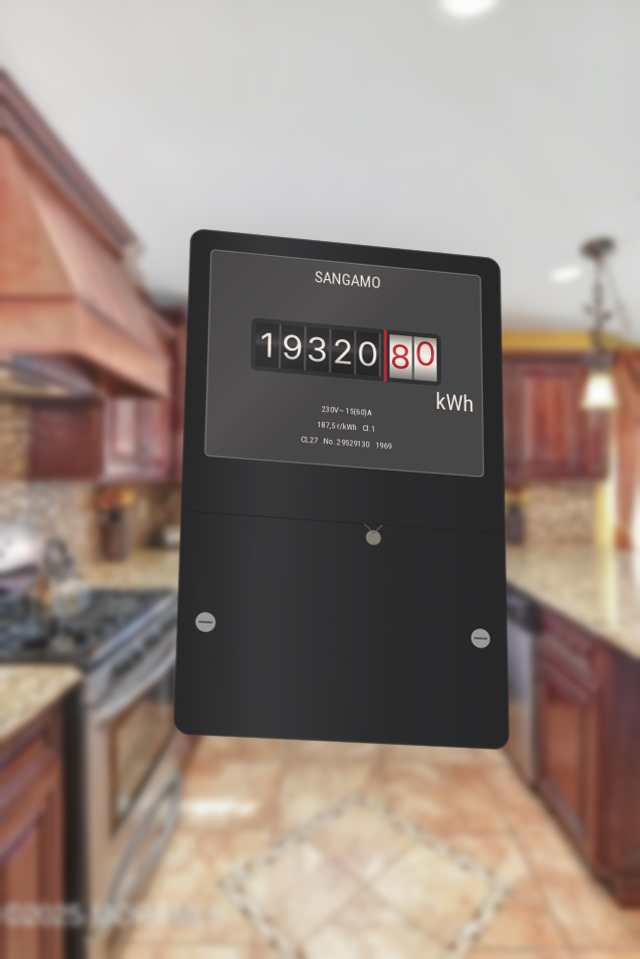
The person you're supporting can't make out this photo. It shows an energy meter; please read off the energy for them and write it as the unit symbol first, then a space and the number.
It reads kWh 19320.80
